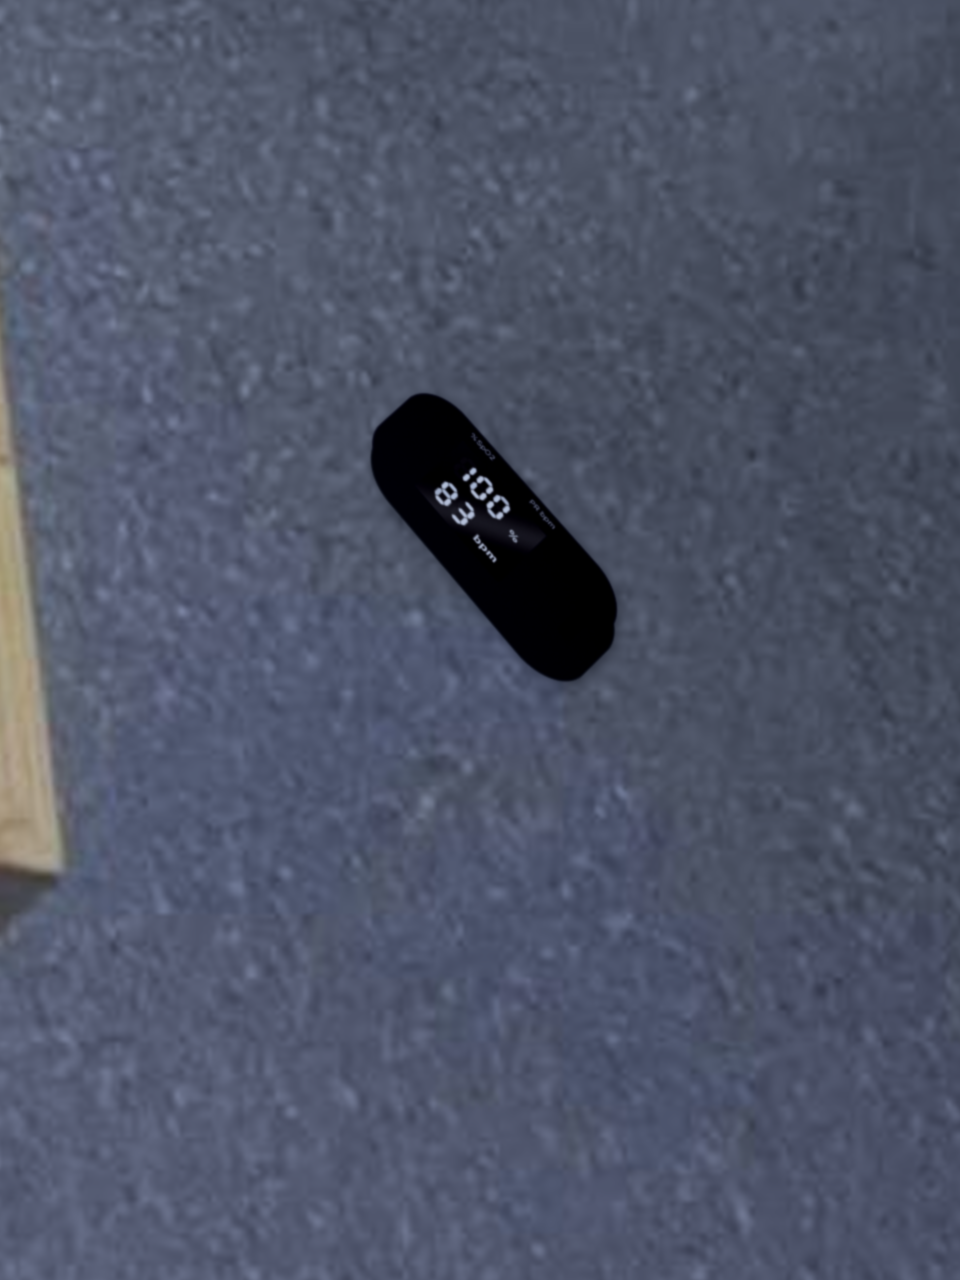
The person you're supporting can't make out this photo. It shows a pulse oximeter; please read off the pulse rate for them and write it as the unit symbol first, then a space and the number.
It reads bpm 83
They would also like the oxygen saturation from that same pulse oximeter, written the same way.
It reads % 100
